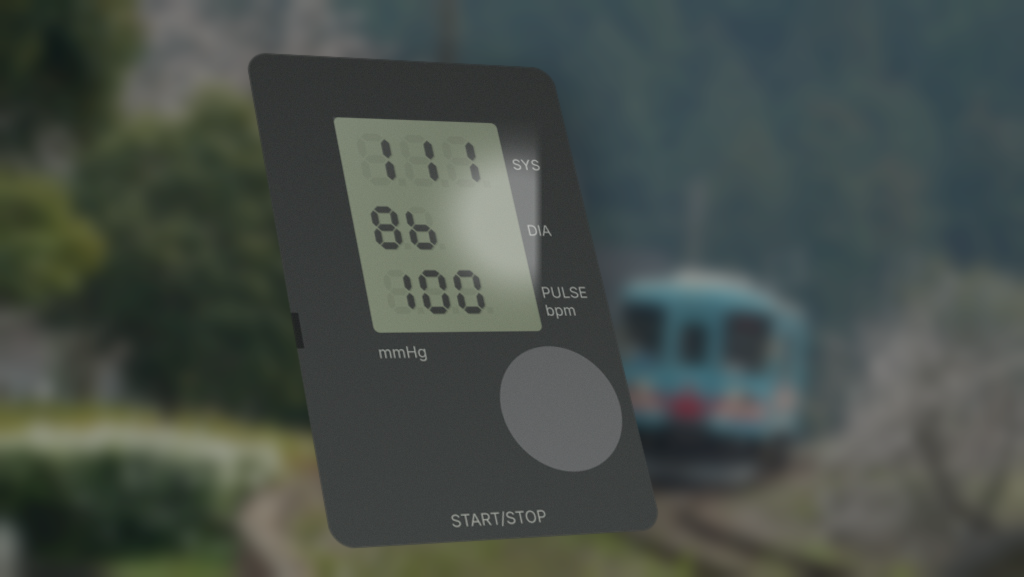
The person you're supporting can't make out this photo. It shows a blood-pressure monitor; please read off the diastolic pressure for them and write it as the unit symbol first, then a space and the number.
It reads mmHg 86
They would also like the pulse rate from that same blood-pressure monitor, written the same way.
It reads bpm 100
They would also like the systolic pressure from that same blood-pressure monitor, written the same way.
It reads mmHg 111
